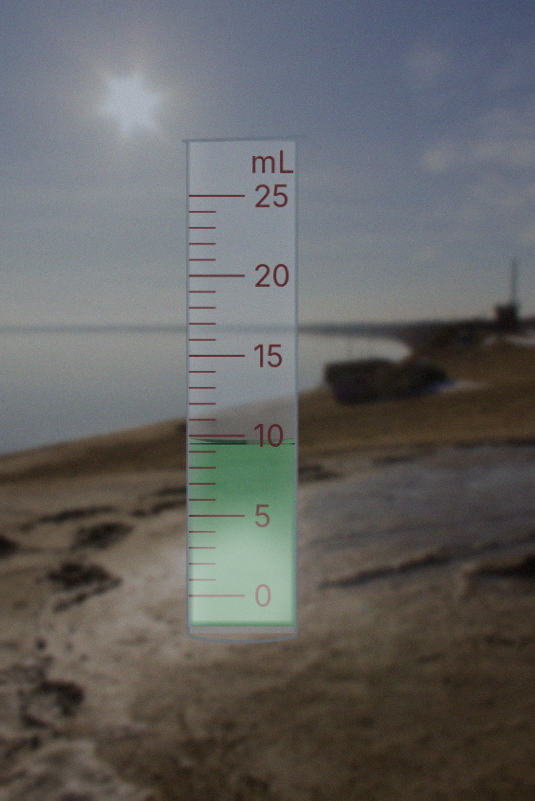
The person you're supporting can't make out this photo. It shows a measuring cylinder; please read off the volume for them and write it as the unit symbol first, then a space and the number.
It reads mL 9.5
